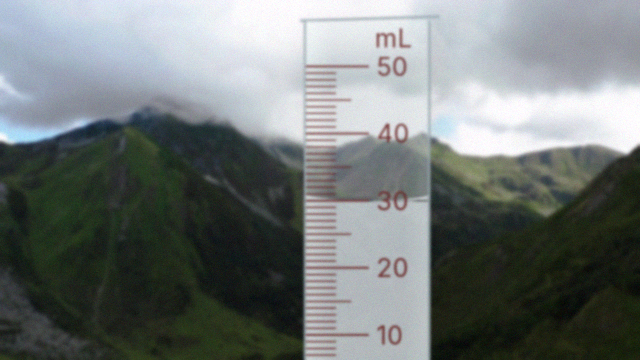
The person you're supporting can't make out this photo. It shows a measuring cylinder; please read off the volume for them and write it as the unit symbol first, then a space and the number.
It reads mL 30
